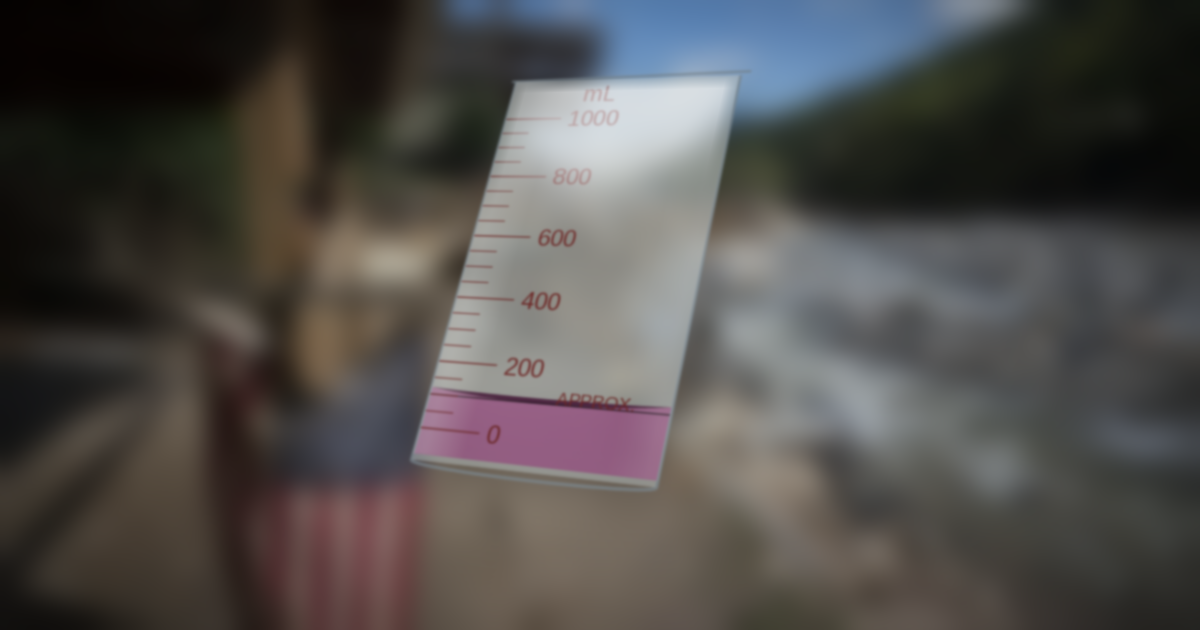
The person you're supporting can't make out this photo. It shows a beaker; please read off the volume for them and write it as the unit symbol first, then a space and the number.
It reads mL 100
